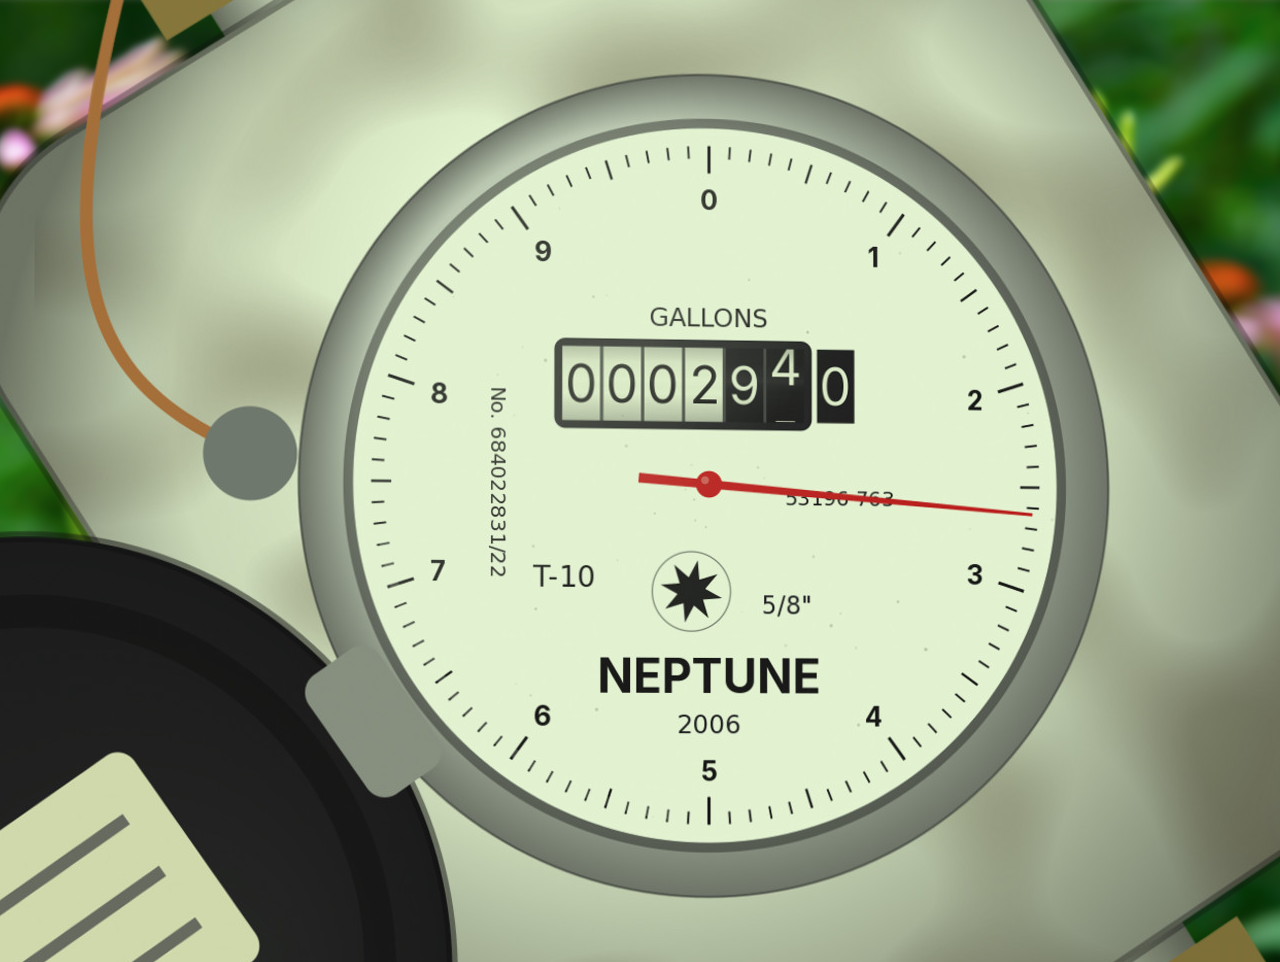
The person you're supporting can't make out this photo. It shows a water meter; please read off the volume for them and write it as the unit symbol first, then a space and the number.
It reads gal 2942.6
